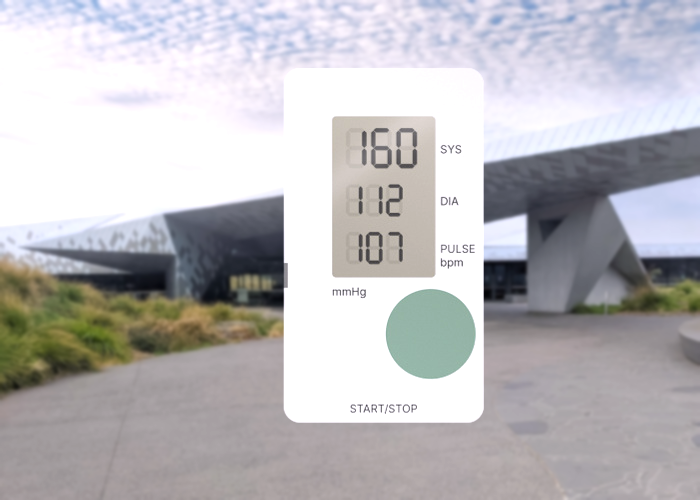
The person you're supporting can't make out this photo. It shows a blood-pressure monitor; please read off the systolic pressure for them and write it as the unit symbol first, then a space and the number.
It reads mmHg 160
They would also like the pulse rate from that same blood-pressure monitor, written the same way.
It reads bpm 107
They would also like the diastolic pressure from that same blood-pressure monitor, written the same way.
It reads mmHg 112
